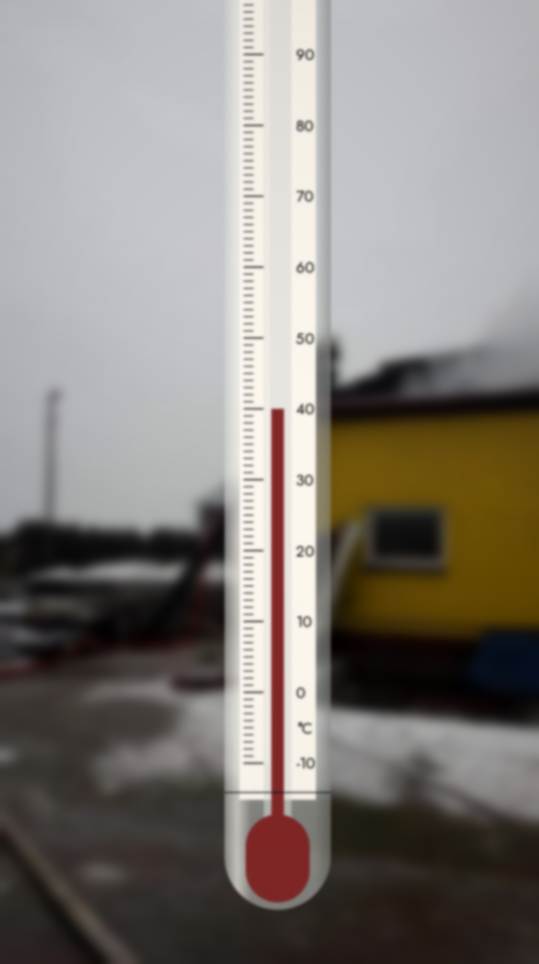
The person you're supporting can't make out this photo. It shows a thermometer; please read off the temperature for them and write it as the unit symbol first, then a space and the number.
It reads °C 40
